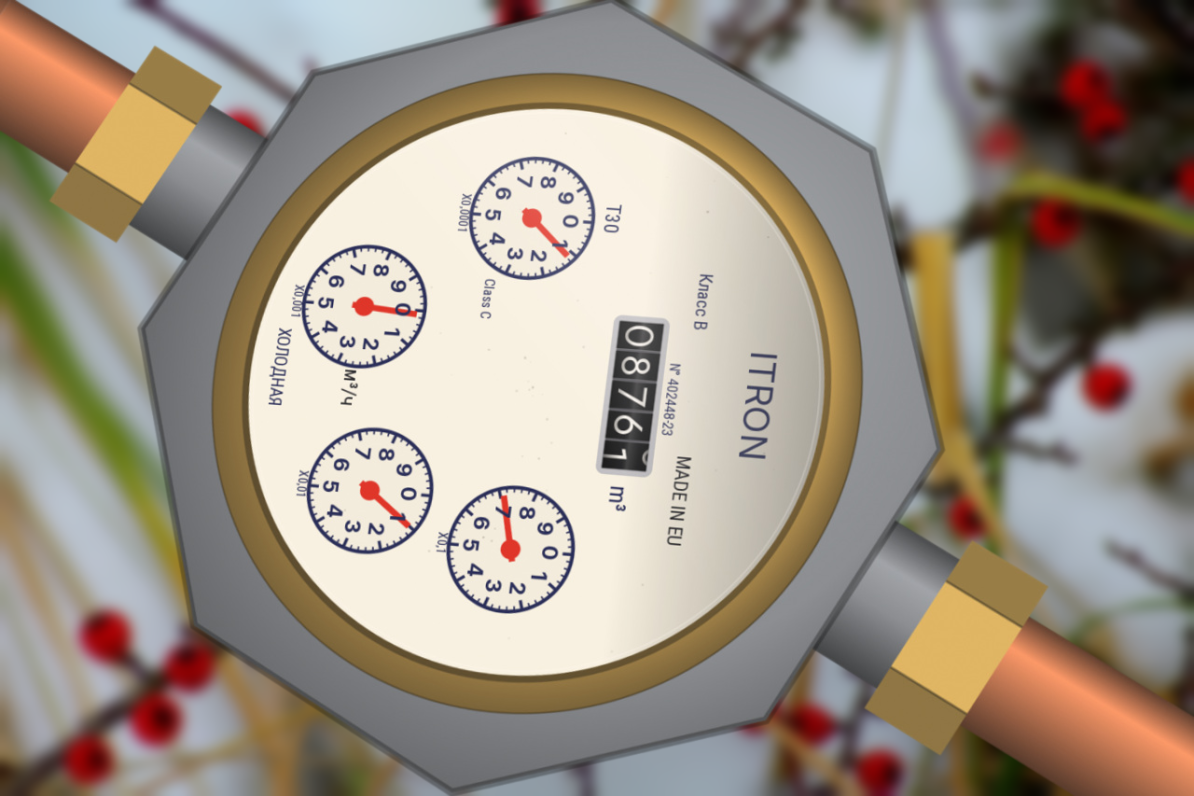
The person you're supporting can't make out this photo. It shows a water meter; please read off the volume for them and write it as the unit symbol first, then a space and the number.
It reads m³ 8760.7101
